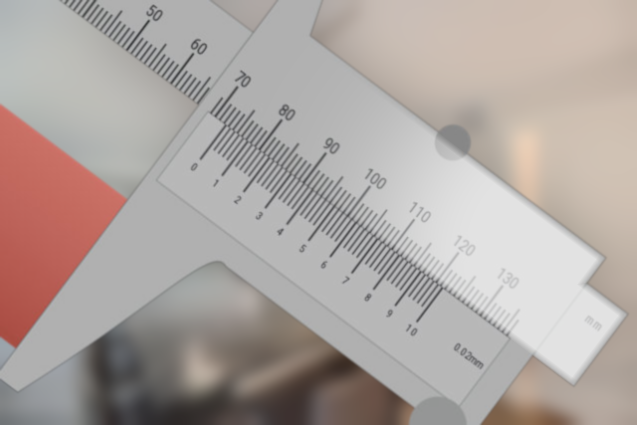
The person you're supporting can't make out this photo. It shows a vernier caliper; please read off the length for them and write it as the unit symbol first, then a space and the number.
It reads mm 72.5
